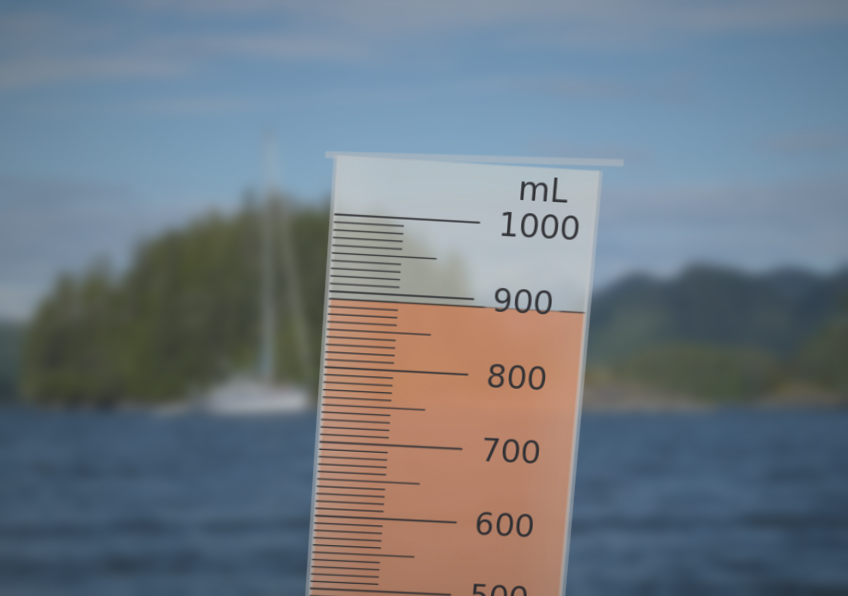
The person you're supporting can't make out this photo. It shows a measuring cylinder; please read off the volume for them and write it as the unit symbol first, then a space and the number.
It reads mL 890
